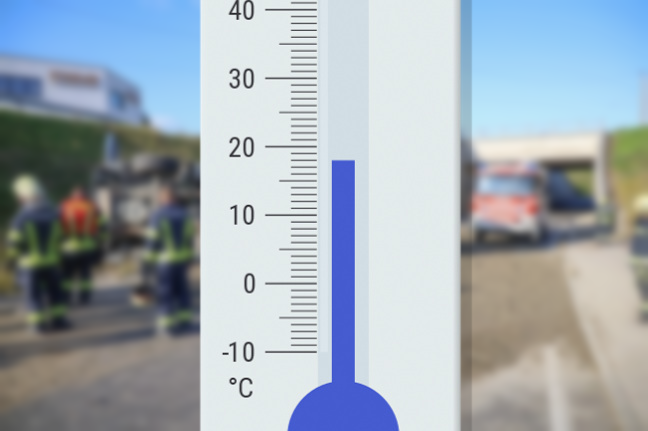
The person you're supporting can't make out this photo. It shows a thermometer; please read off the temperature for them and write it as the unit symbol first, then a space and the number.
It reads °C 18
